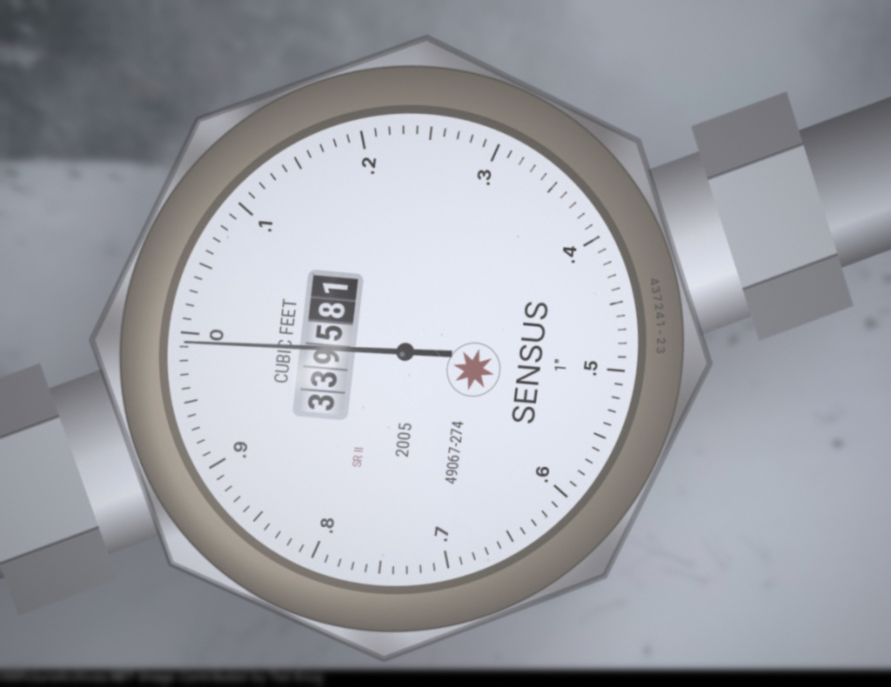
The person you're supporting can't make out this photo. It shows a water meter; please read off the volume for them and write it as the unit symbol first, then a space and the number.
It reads ft³ 339580.99
